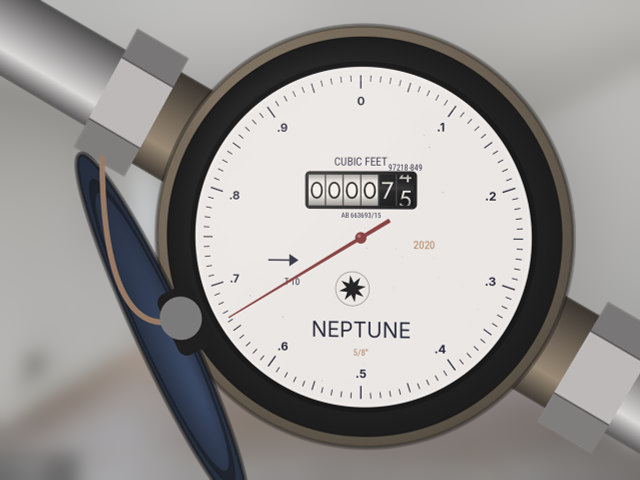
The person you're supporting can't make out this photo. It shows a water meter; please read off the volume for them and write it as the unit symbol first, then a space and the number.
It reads ft³ 74.66
